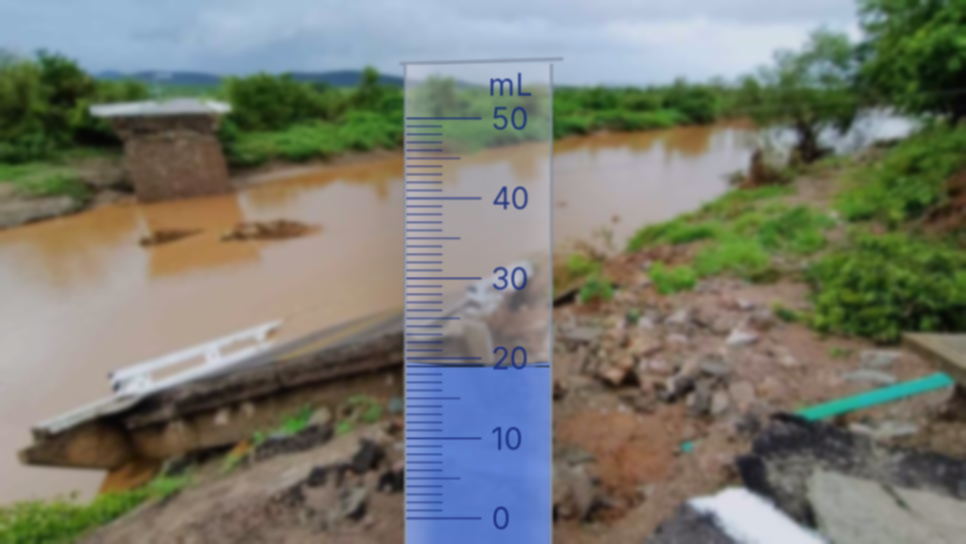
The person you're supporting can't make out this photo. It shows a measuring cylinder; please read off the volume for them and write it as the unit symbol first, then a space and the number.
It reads mL 19
